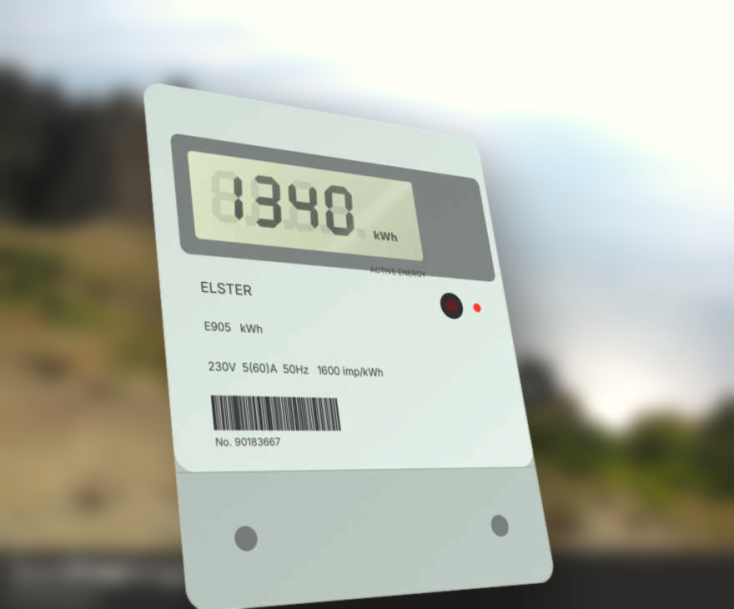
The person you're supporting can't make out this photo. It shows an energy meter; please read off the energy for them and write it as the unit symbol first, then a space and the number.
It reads kWh 1340
